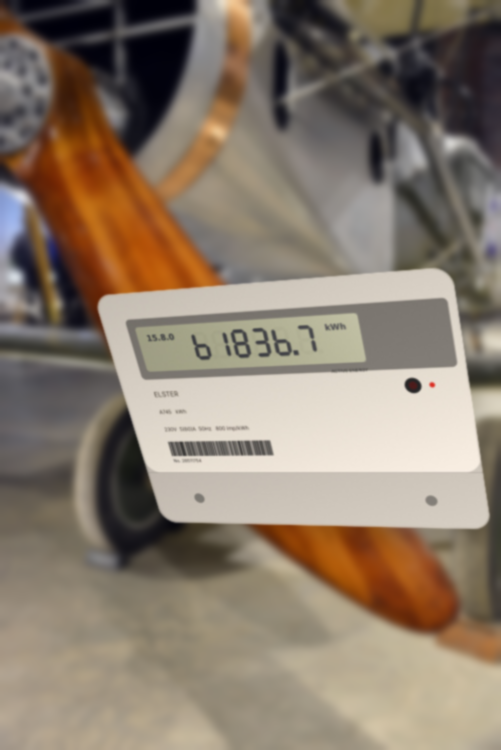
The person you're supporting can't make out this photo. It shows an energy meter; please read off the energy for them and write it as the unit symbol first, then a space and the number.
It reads kWh 61836.7
